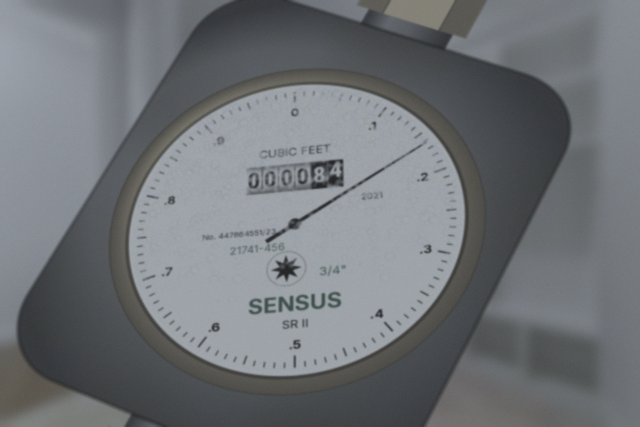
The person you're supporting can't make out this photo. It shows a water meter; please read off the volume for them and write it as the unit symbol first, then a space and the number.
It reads ft³ 84.16
